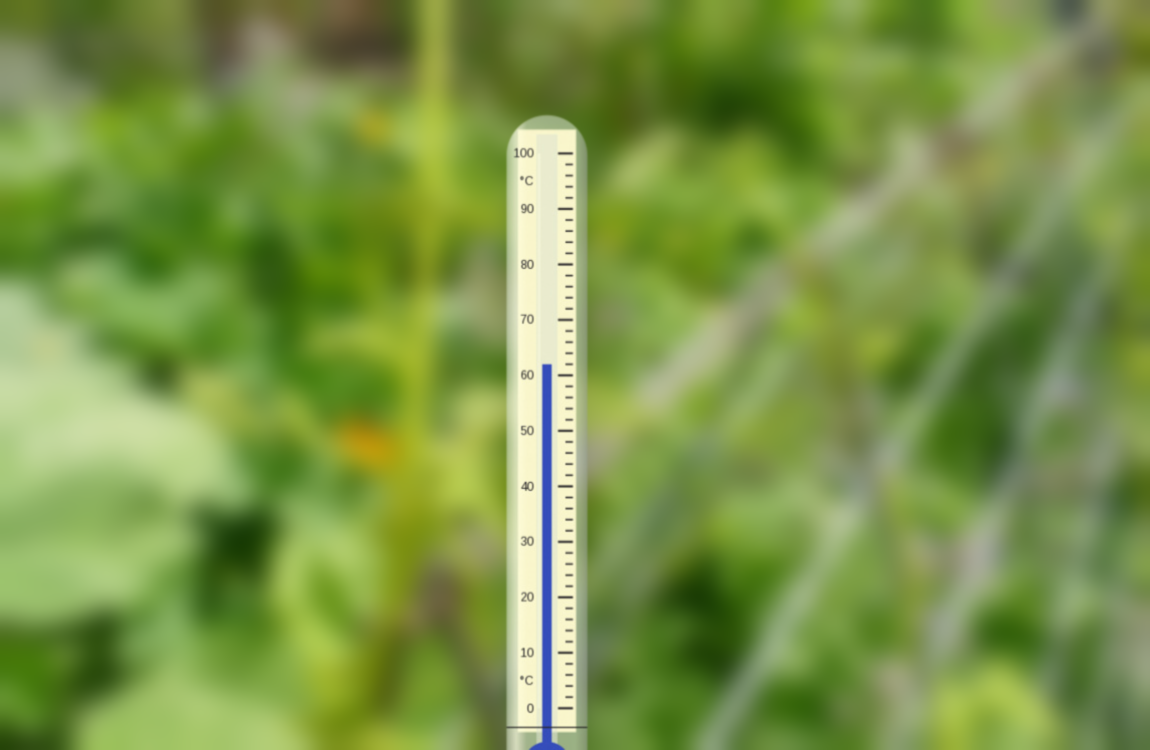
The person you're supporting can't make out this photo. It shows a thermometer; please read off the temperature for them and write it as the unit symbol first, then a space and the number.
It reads °C 62
